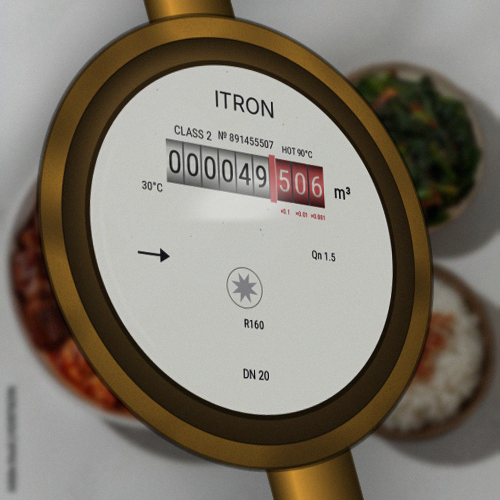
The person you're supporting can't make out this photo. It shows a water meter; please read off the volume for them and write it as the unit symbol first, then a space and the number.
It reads m³ 49.506
